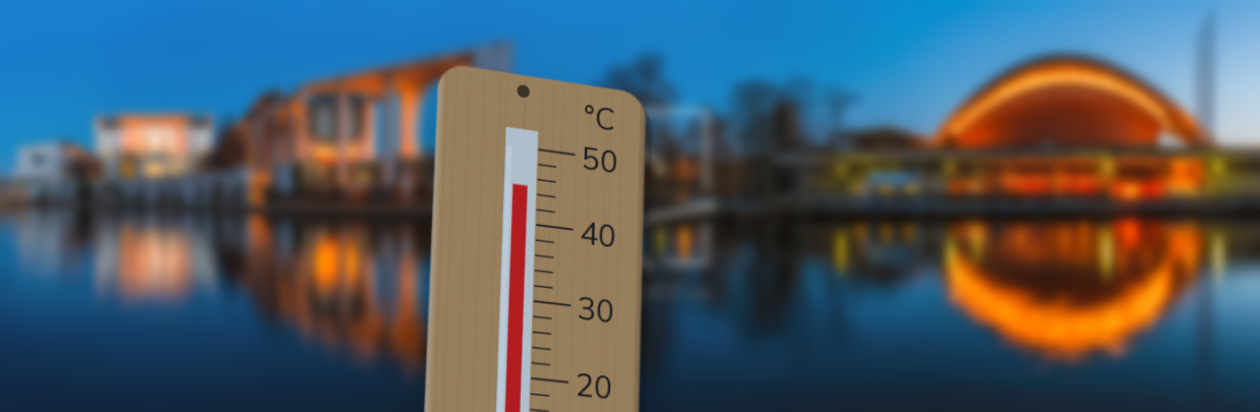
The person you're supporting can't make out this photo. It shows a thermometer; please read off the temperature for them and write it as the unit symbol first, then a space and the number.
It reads °C 45
